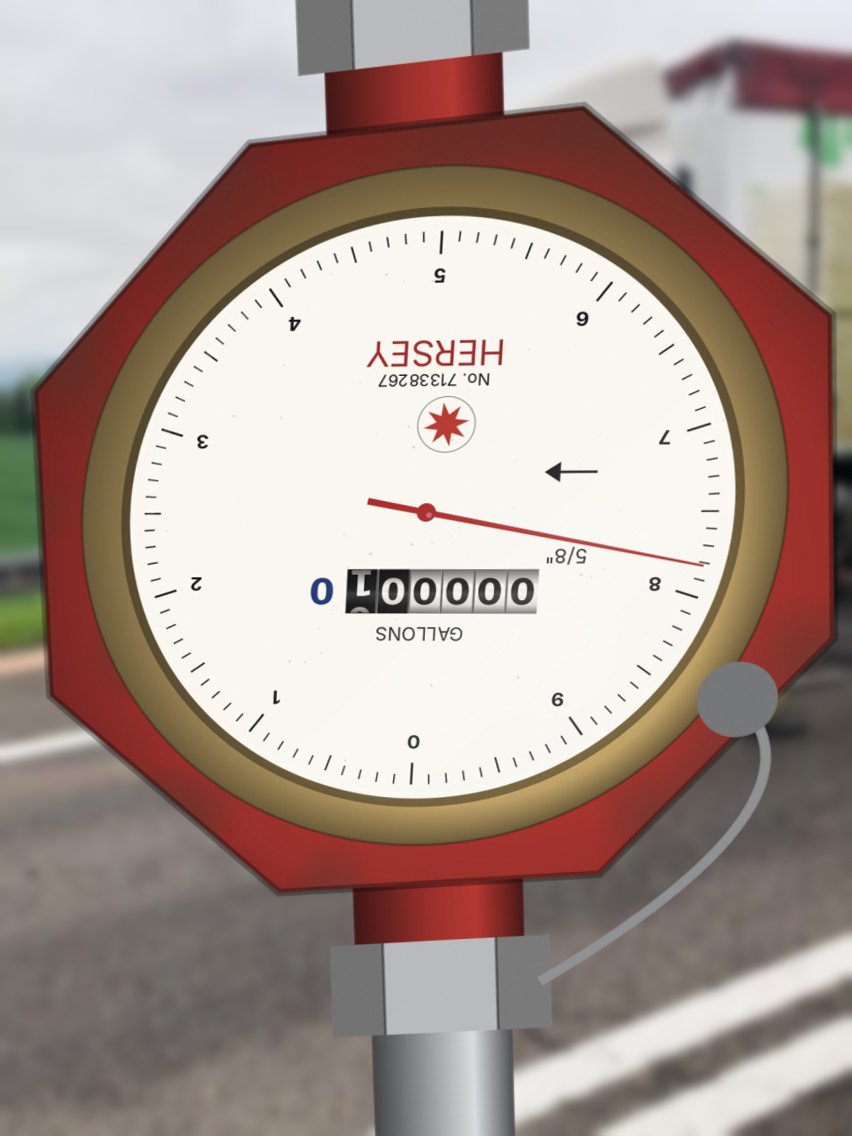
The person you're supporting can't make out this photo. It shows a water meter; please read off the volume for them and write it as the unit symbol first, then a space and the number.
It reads gal 7.8
